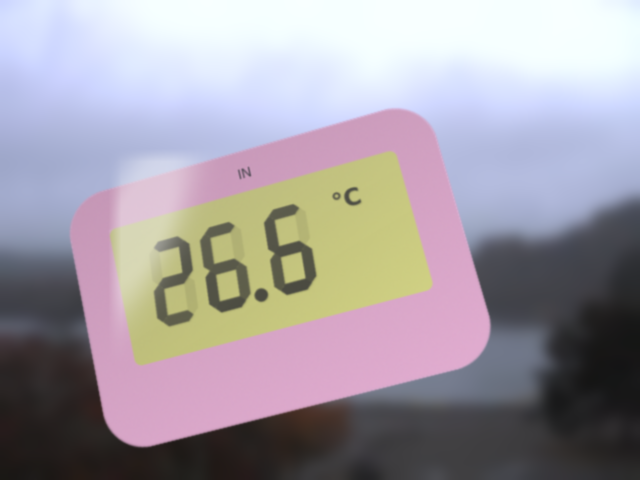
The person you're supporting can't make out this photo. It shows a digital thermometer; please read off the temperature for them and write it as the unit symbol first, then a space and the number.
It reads °C 26.6
